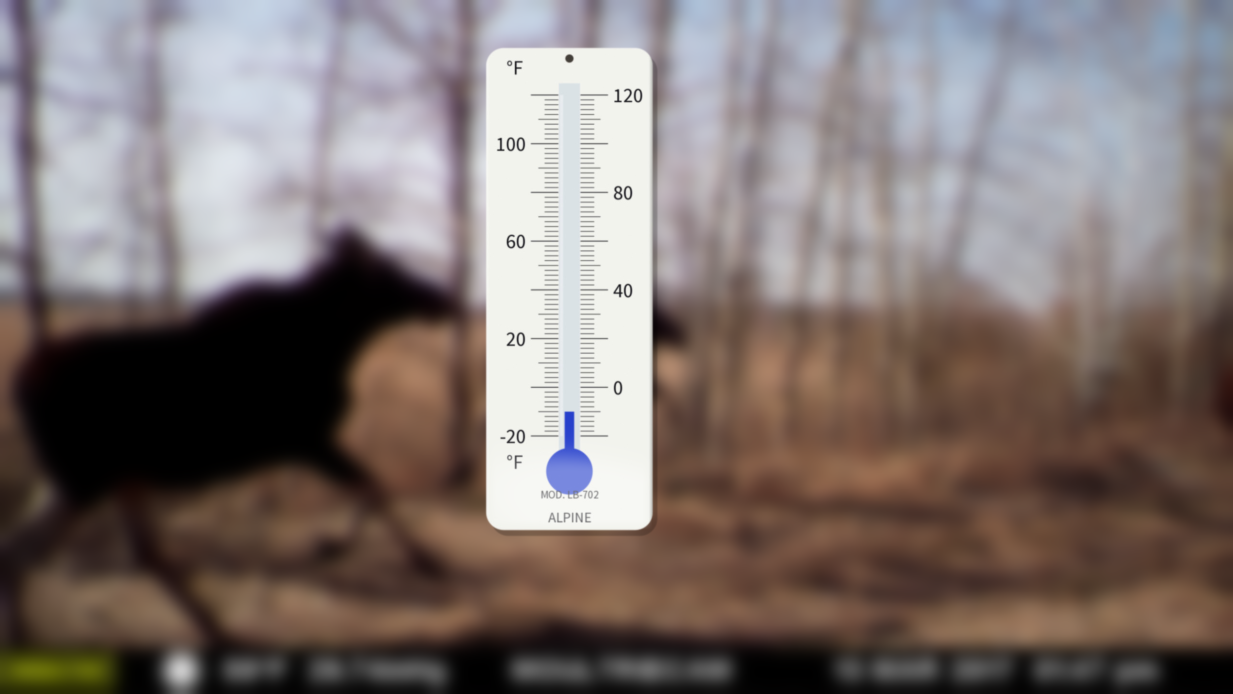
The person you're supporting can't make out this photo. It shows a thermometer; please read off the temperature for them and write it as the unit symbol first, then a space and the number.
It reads °F -10
